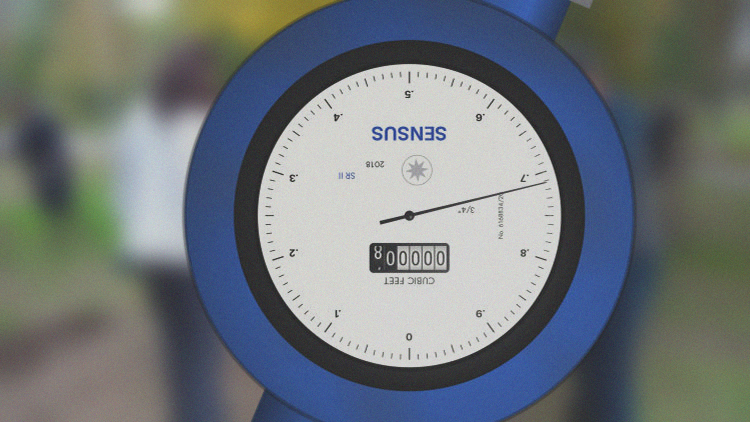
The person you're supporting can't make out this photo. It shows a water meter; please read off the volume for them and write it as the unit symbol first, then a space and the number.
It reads ft³ 7.71
